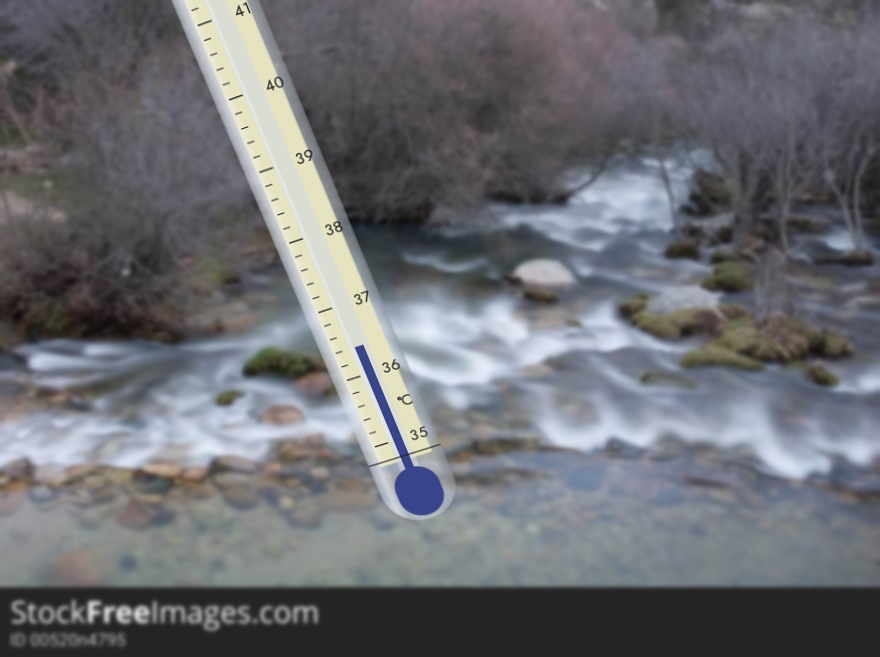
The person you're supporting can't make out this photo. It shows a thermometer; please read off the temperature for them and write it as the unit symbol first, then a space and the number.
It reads °C 36.4
